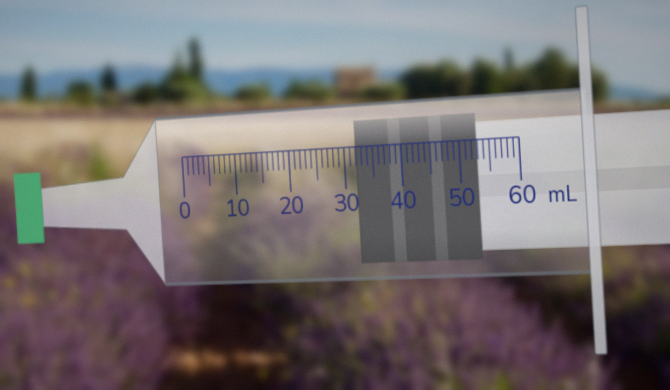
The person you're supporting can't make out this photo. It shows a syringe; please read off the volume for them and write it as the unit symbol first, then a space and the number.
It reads mL 32
